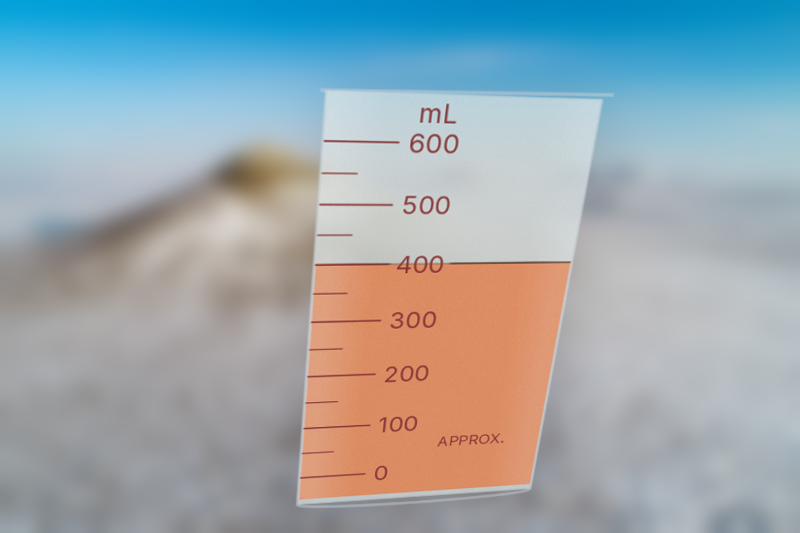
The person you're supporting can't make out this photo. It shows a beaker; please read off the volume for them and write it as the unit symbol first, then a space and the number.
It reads mL 400
